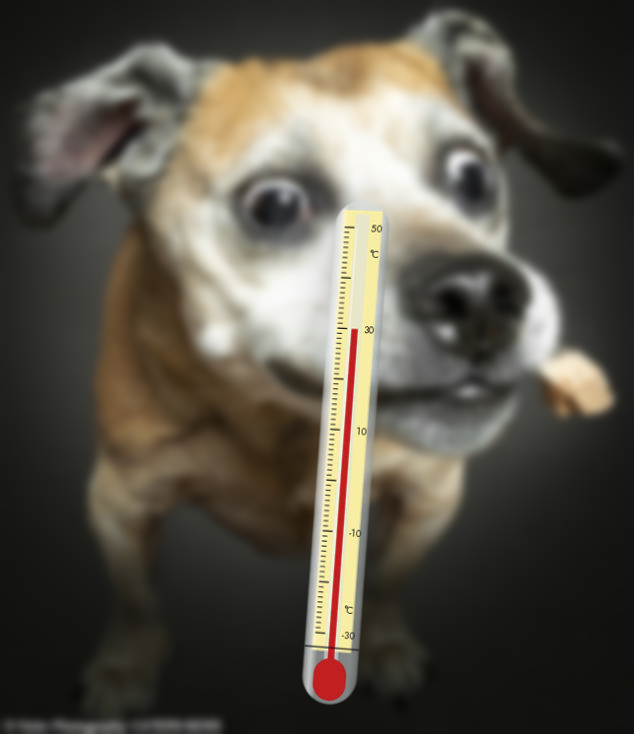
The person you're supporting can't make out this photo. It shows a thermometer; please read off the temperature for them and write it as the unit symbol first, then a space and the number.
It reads °C 30
